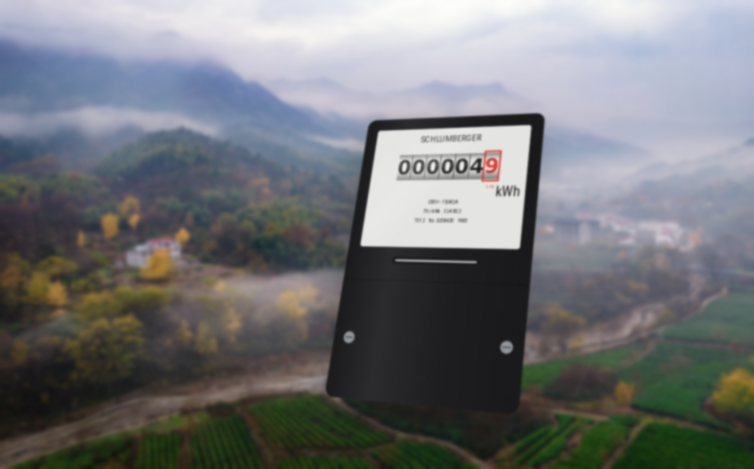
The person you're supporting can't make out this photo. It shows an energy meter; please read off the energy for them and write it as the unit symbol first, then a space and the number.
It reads kWh 4.9
